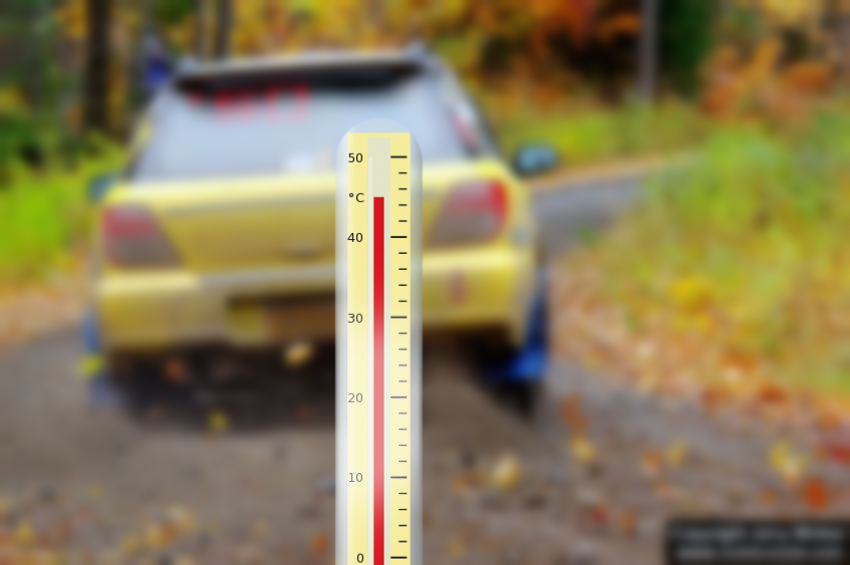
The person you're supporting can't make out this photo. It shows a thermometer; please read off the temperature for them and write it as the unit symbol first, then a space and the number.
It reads °C 45
